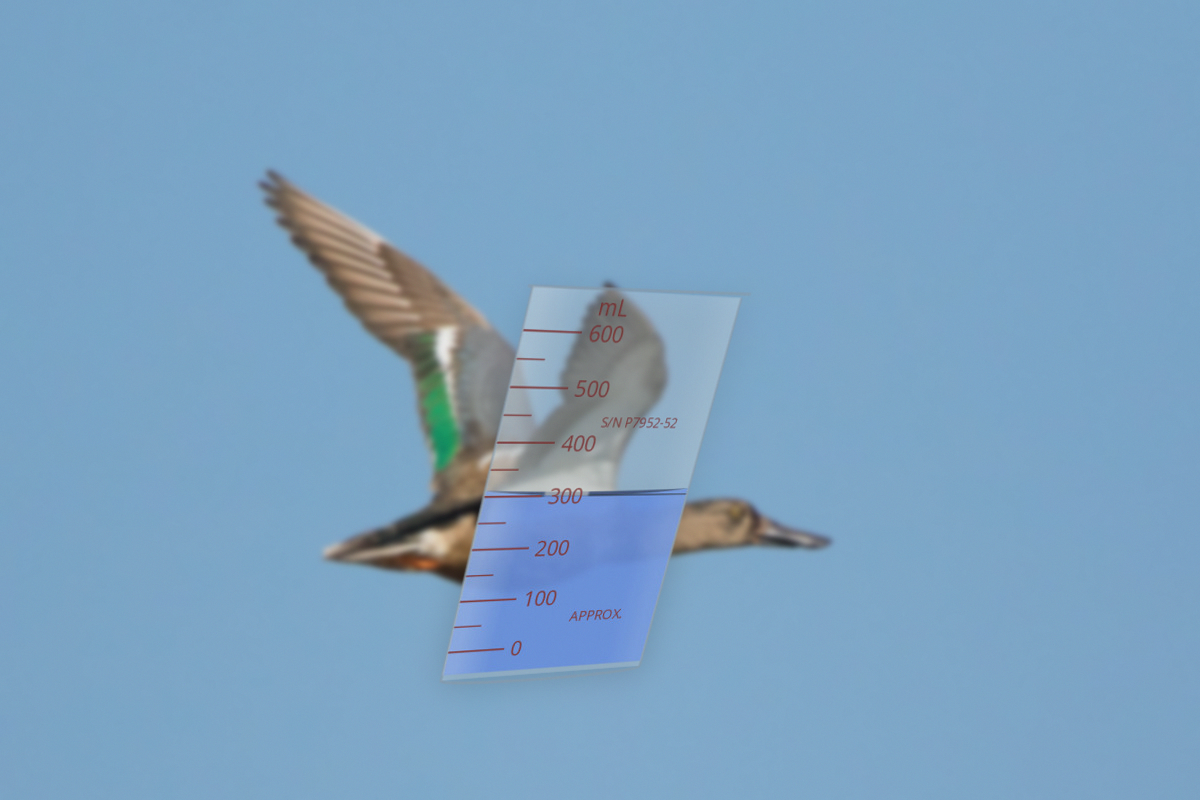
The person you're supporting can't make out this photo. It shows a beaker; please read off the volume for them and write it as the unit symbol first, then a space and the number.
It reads mL 300
